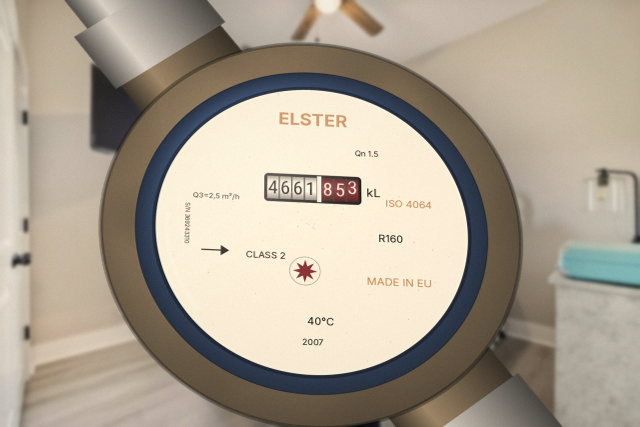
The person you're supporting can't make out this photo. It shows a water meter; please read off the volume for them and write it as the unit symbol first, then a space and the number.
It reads kL 4661.853
